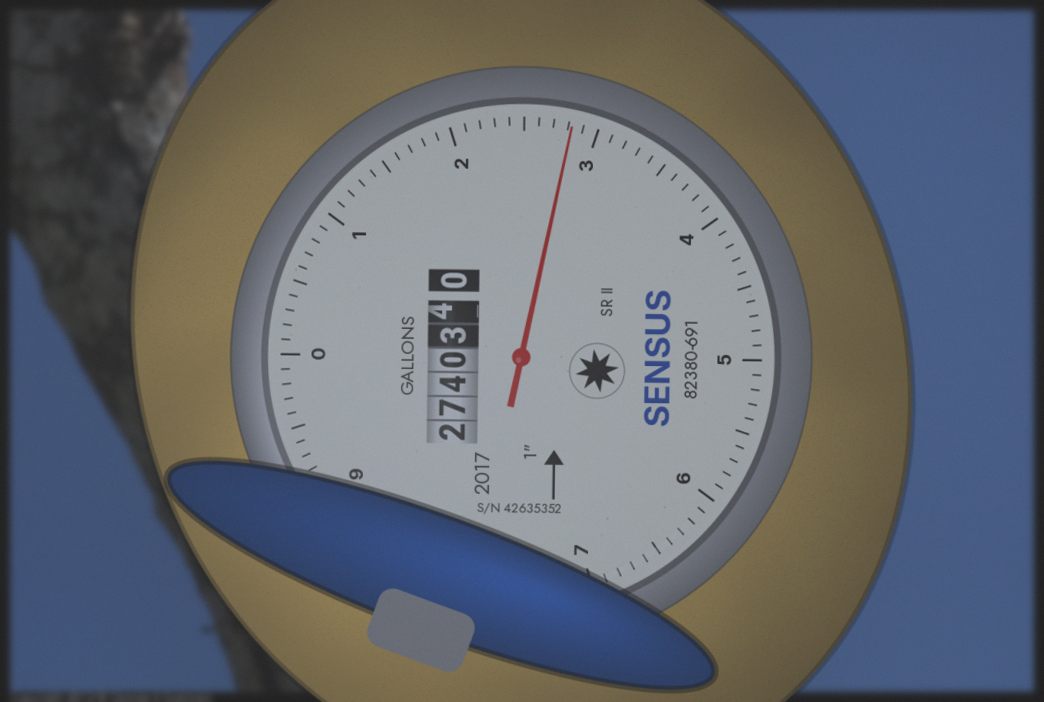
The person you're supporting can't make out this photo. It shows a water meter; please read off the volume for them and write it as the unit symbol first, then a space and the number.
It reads gal 2740342.8
